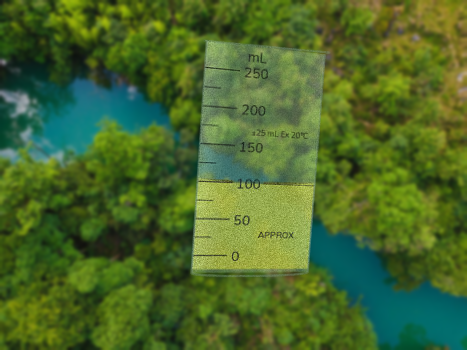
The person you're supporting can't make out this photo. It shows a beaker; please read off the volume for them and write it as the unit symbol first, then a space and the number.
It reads mL 100
